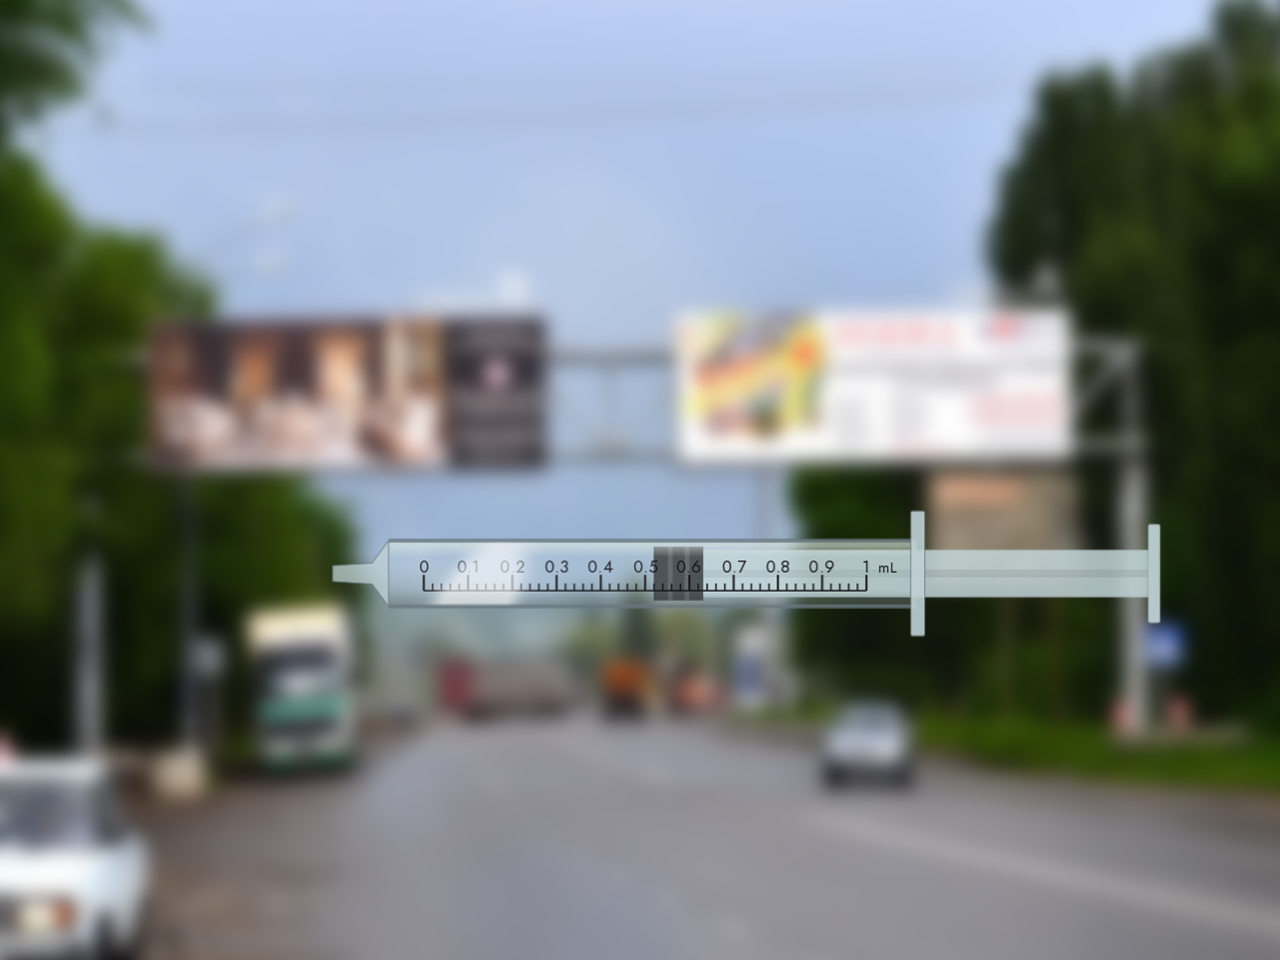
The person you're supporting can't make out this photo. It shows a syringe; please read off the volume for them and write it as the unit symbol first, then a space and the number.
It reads mL 0.52
